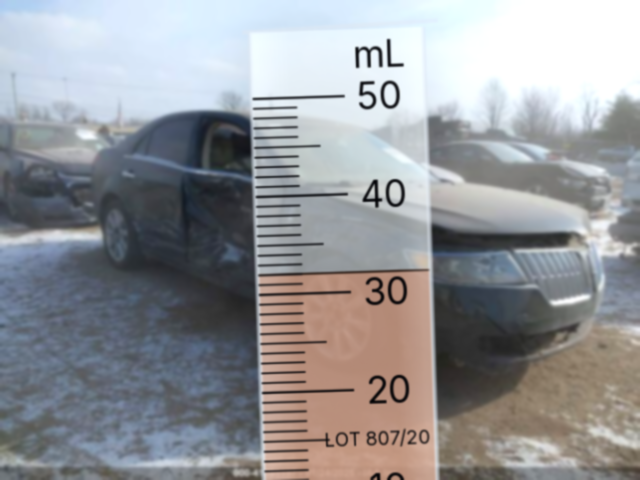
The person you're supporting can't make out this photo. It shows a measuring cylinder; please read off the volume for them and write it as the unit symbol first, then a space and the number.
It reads mL 32
